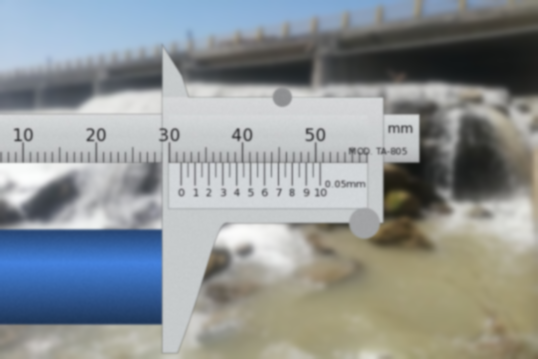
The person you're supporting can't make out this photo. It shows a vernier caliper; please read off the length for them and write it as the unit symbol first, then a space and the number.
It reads mm 31.6
